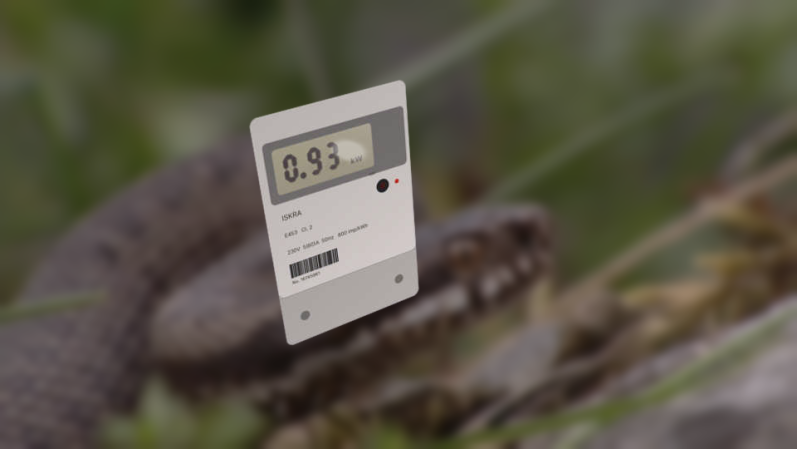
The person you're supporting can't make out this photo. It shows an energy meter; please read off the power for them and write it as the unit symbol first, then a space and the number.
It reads kW 0.93
